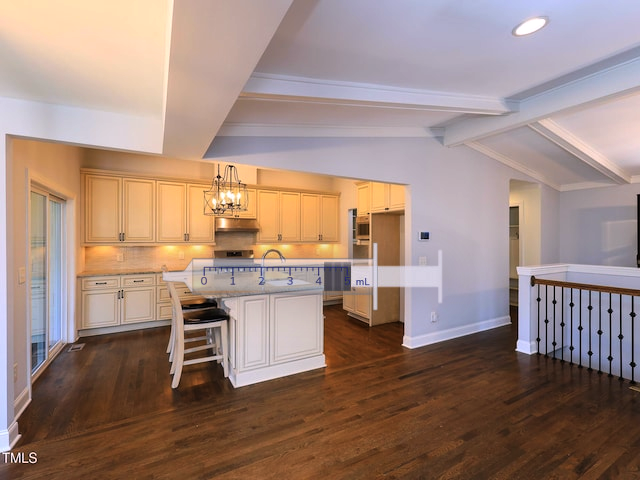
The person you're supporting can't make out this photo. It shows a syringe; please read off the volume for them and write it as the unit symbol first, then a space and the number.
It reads mL 4.2
